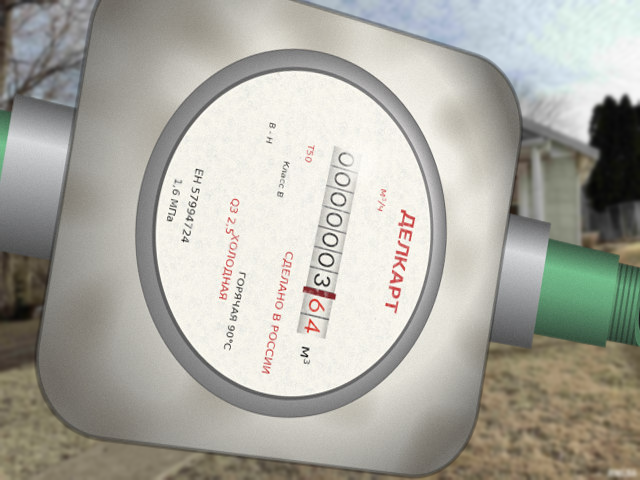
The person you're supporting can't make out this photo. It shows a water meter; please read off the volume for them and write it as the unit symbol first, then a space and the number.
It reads m³ 3.64
